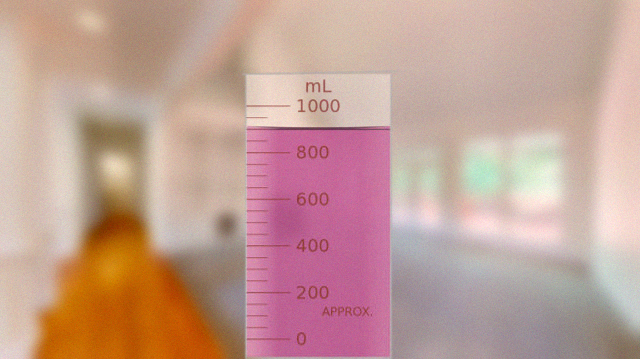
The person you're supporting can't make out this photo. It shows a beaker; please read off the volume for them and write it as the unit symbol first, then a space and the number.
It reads mL 900
